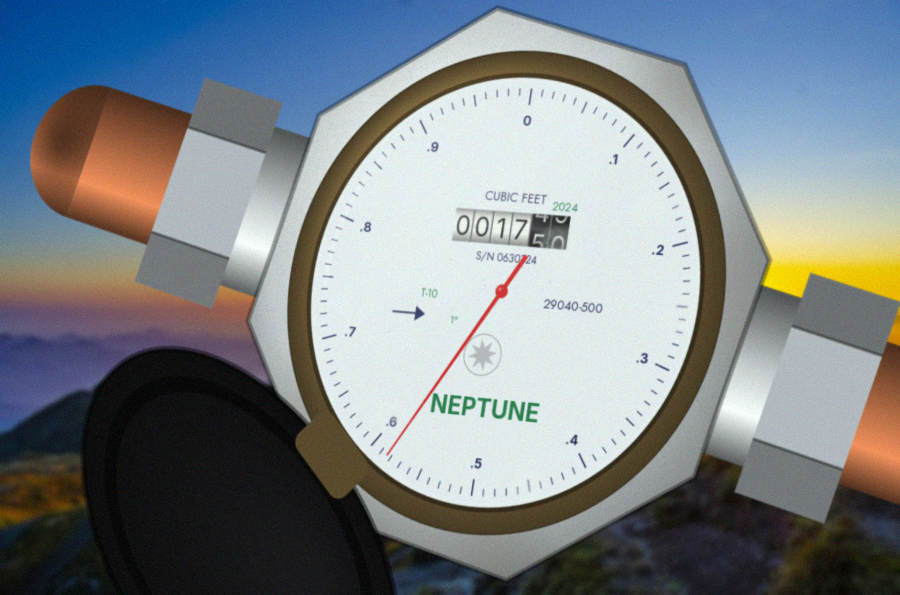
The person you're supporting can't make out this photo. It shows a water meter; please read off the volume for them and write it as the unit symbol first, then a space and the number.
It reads ft³ 1749.58
